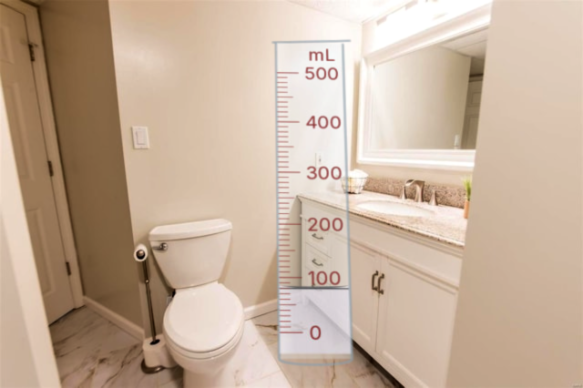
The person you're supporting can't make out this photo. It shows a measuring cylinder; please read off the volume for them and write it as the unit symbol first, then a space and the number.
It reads mL 80
